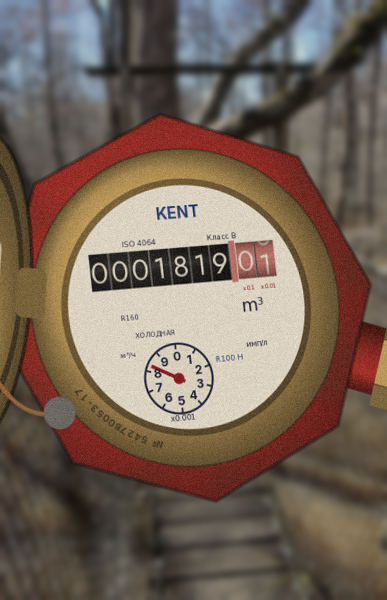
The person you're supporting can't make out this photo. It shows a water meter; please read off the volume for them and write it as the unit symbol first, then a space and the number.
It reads m³ 1819.008
